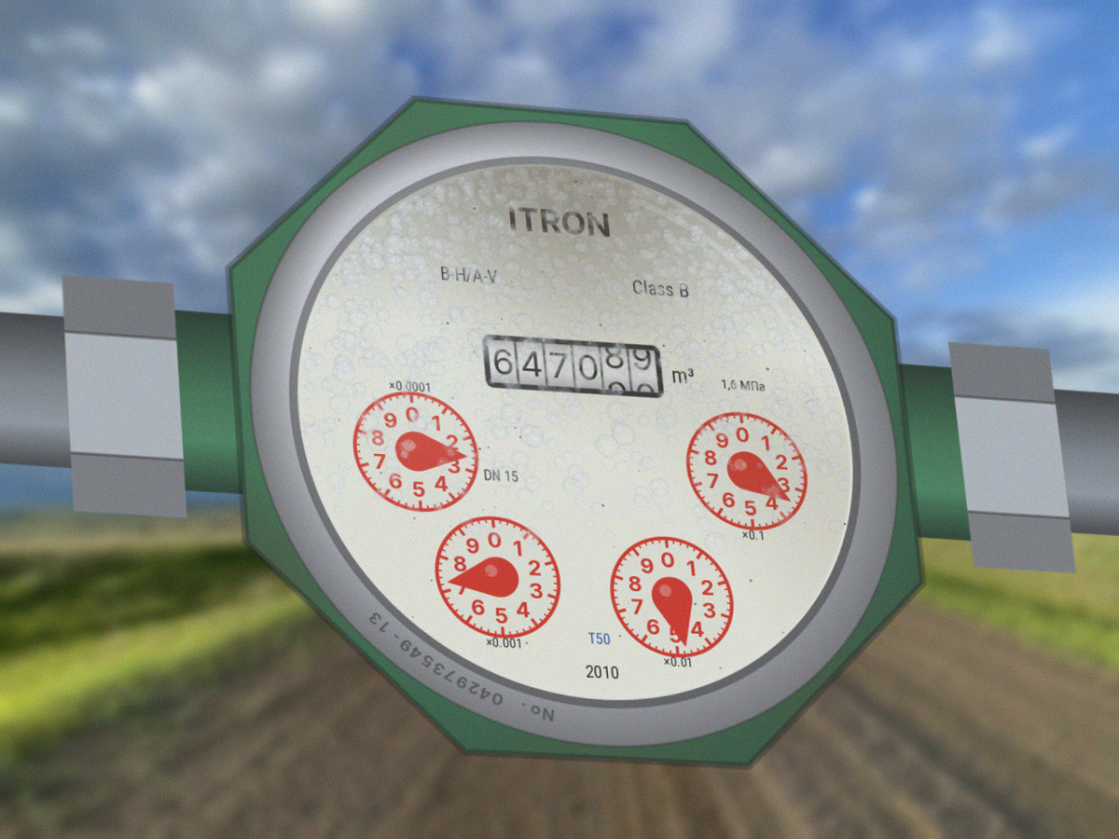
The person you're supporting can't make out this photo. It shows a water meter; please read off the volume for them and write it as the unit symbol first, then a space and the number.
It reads m³ 647089.3472
